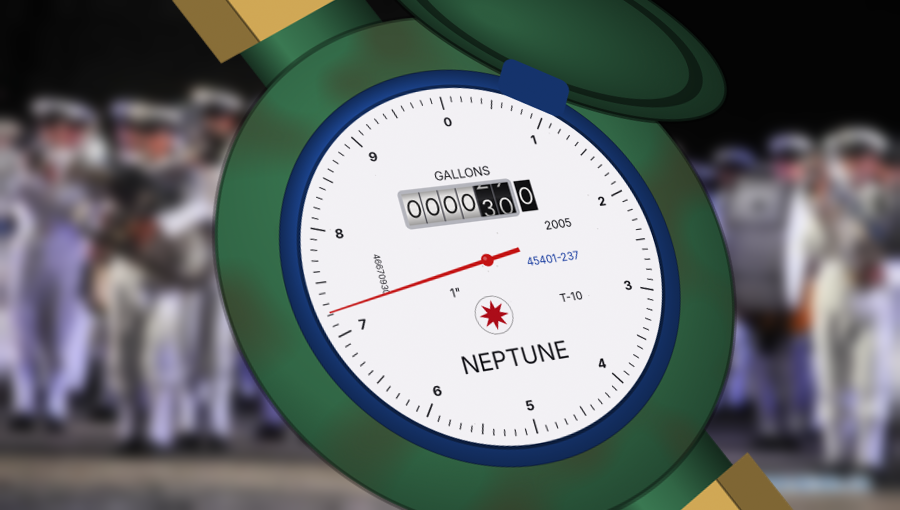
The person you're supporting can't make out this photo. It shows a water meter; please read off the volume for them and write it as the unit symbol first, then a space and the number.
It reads gal 297.2
